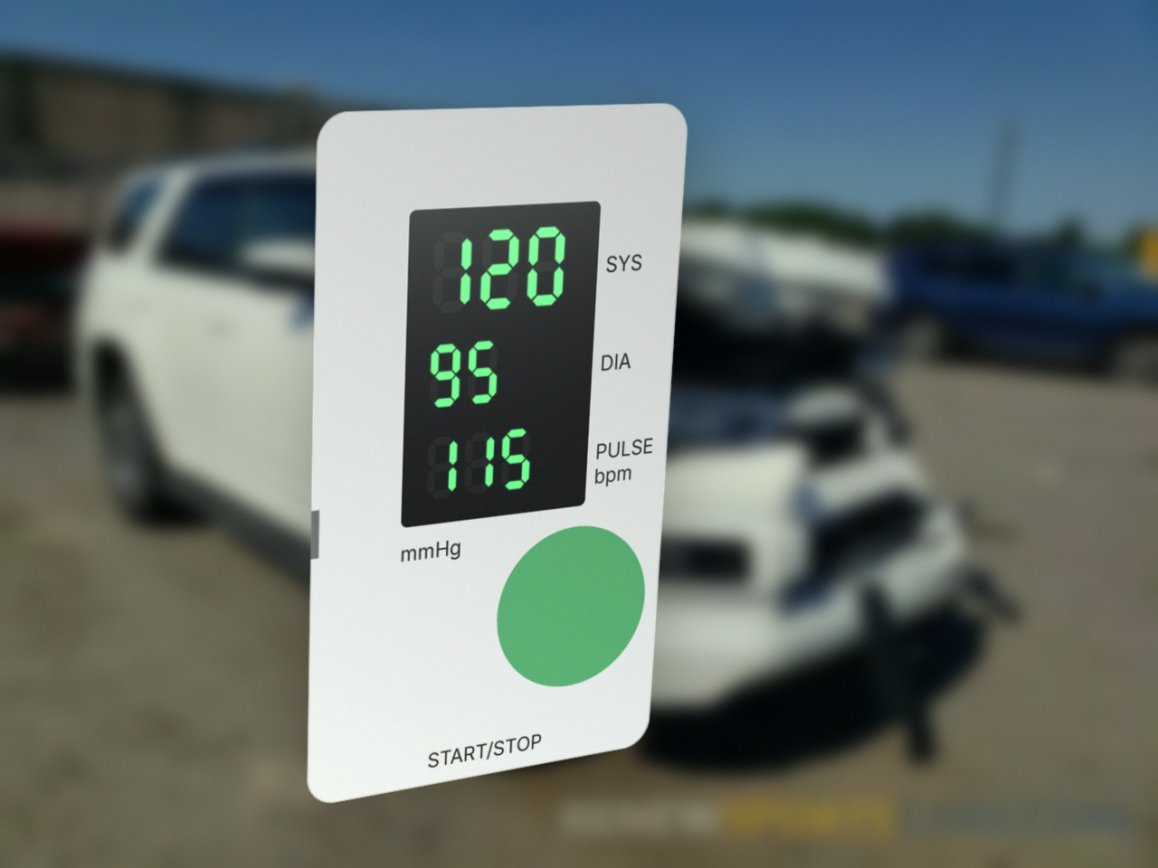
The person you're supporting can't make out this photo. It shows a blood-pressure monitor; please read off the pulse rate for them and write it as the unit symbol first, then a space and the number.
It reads bpm 115
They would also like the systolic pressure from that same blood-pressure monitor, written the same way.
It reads mmHg 120
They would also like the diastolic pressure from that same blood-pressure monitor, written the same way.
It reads mmHg 95
